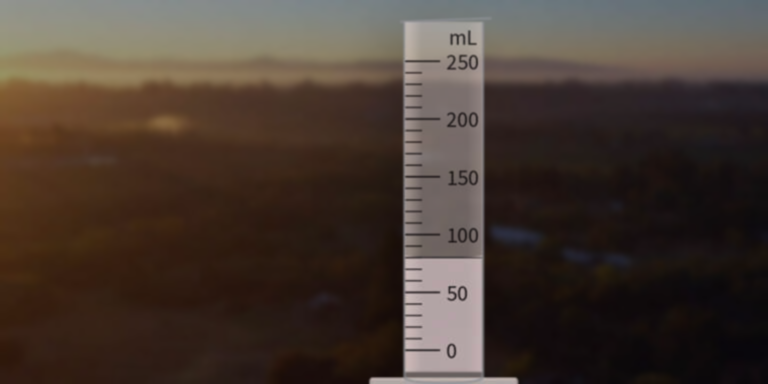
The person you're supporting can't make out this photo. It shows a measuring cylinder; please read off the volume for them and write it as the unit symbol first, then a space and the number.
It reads mL 80
